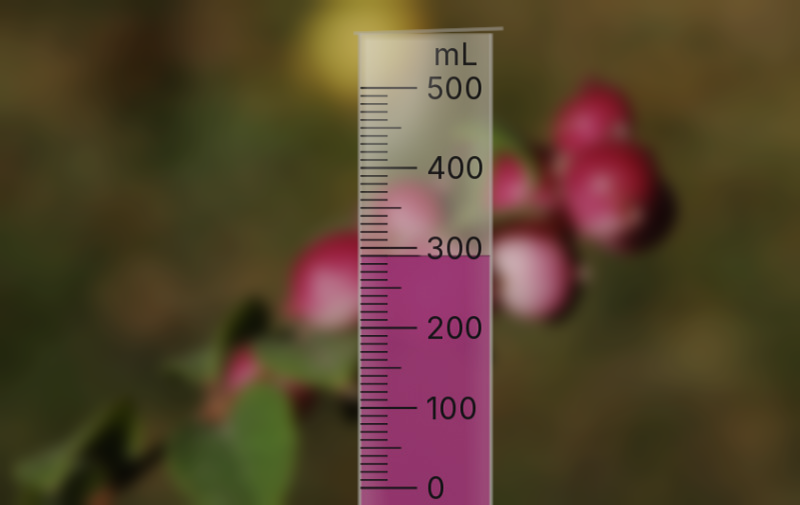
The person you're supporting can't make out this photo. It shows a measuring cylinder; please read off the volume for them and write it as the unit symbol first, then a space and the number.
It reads mL 290
